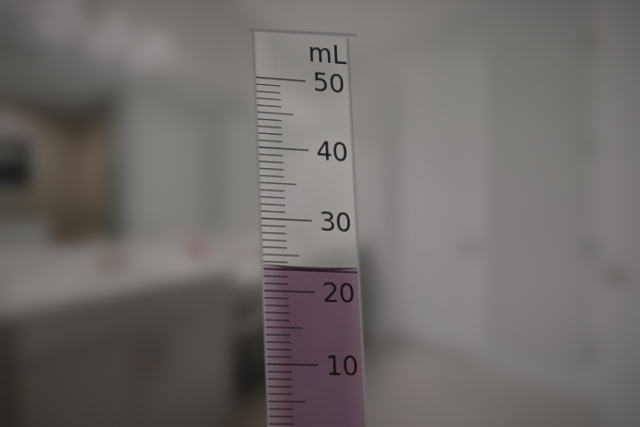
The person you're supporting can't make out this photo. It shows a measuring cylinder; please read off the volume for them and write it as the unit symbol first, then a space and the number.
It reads mL 23
